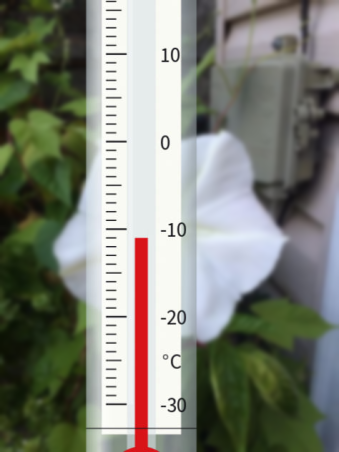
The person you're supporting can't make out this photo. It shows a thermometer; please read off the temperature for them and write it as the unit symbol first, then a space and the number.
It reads °C -11
